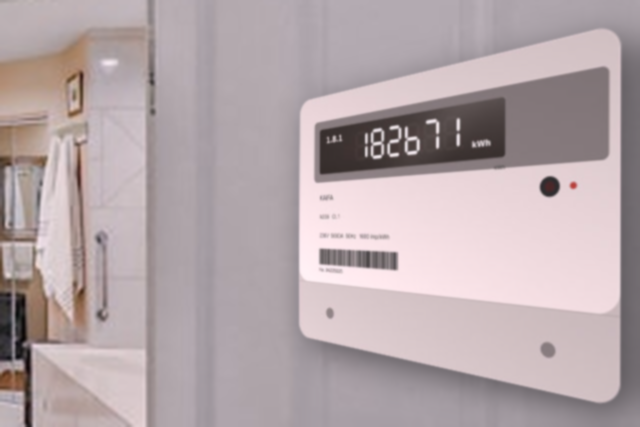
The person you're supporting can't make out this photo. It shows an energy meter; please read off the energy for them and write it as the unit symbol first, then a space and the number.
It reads kWh 182671
